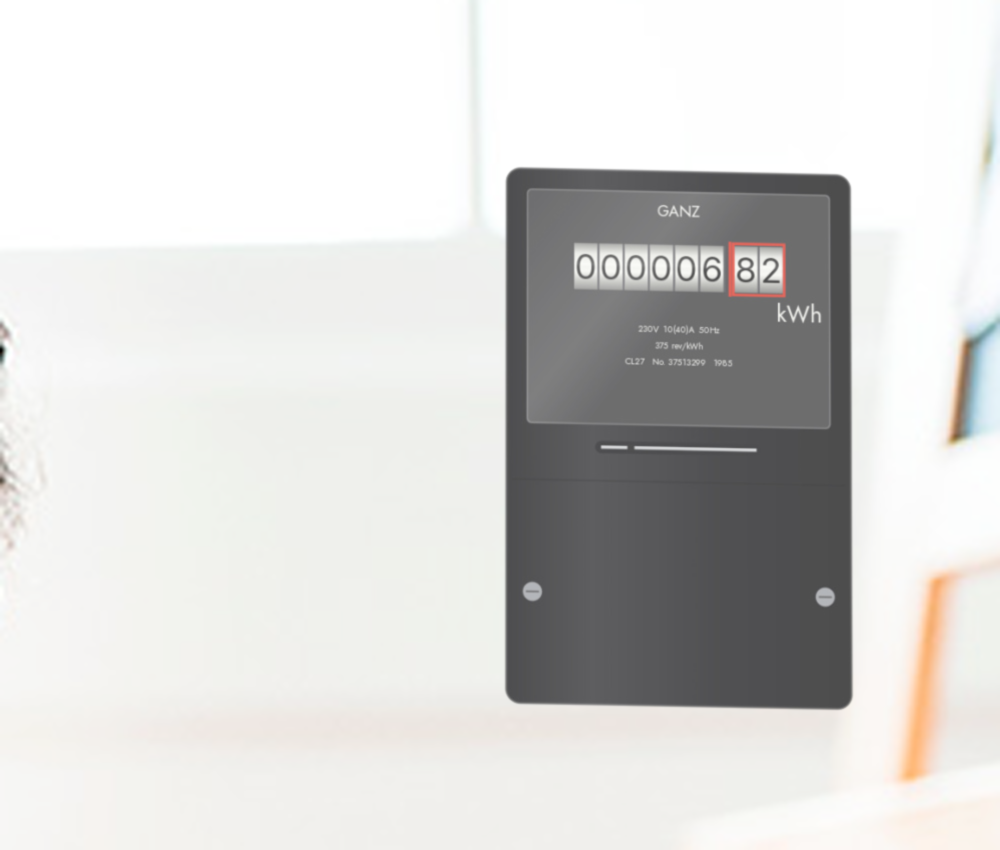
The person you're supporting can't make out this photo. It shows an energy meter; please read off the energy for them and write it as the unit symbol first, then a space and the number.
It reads kWh 6.82
